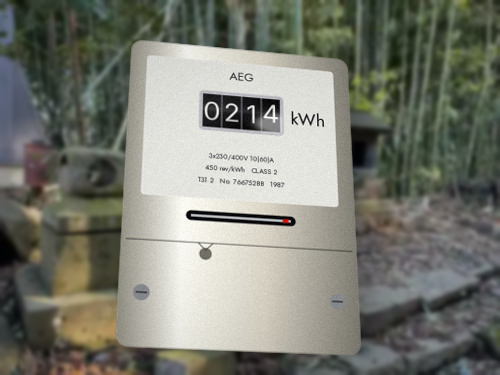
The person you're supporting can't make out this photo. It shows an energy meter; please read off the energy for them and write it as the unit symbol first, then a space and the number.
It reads kWh 214
